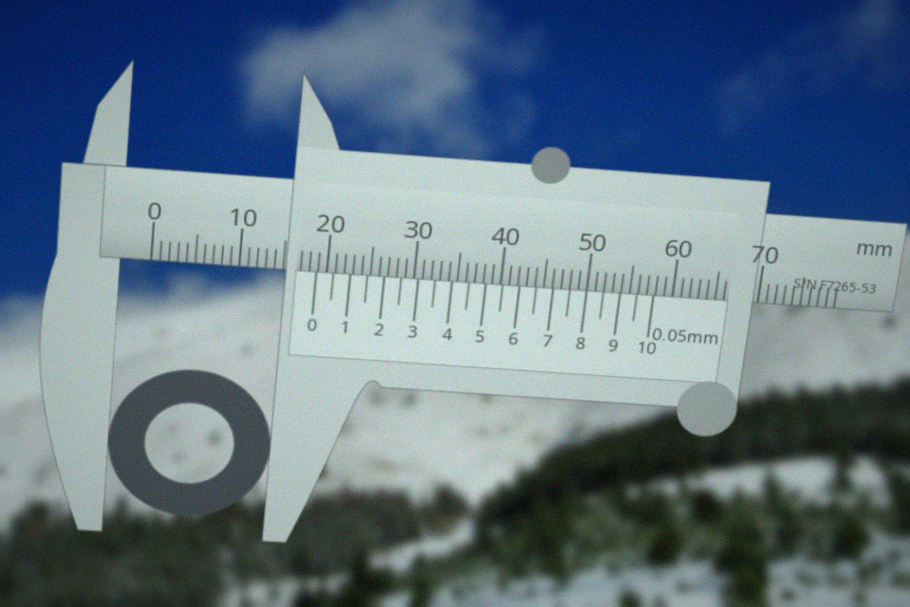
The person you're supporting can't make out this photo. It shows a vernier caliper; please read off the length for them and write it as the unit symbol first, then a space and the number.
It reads mm 18.8
